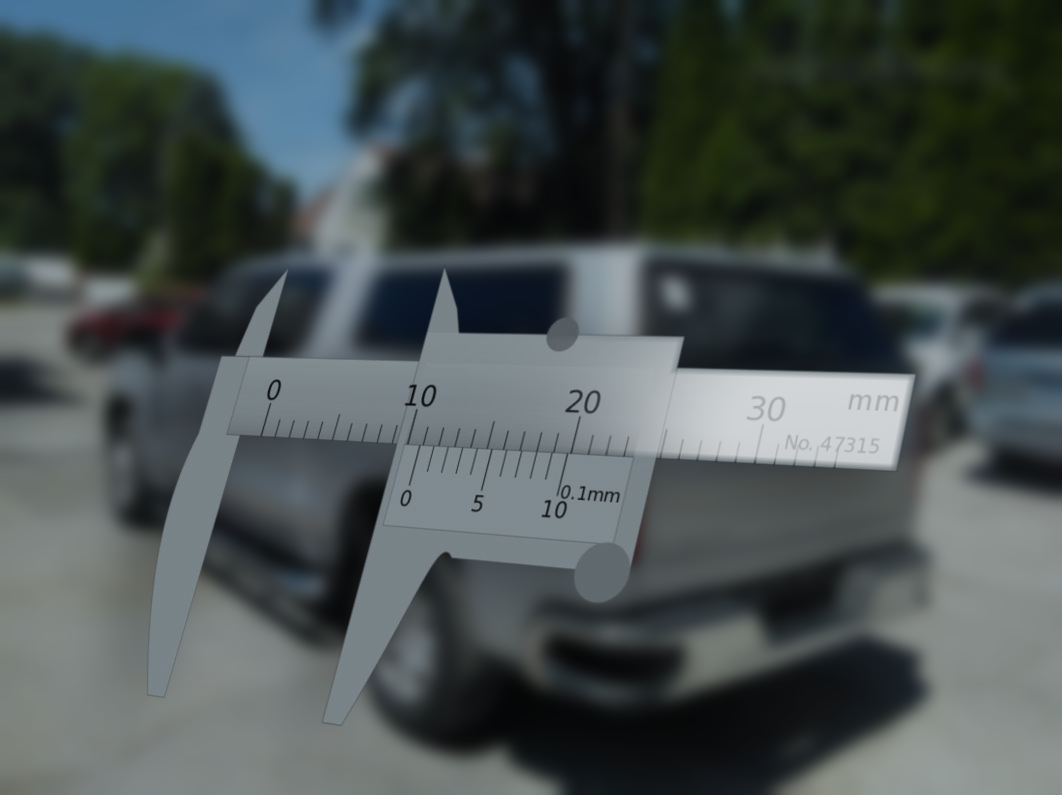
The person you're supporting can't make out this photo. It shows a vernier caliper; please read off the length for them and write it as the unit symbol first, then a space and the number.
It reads mm 10.8
